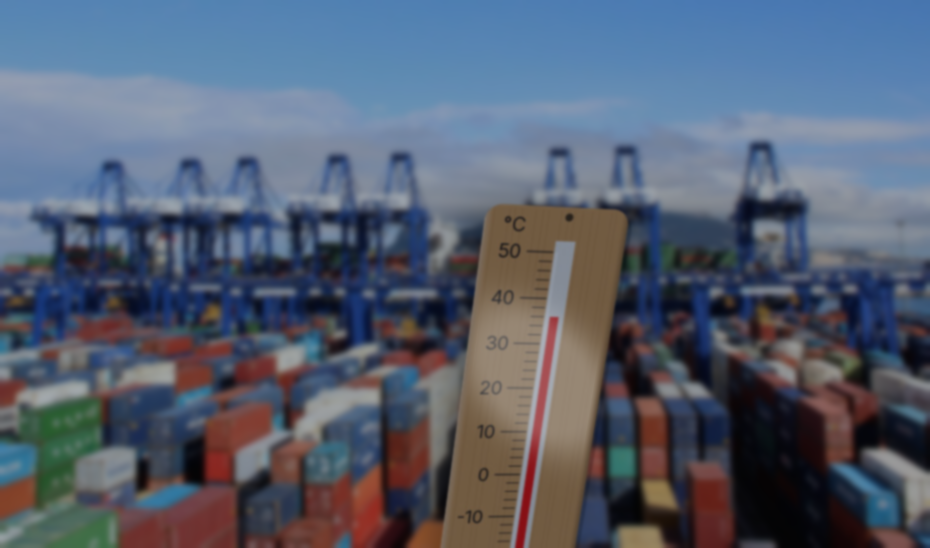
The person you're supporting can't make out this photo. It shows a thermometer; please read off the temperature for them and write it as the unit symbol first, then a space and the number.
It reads °C 36
